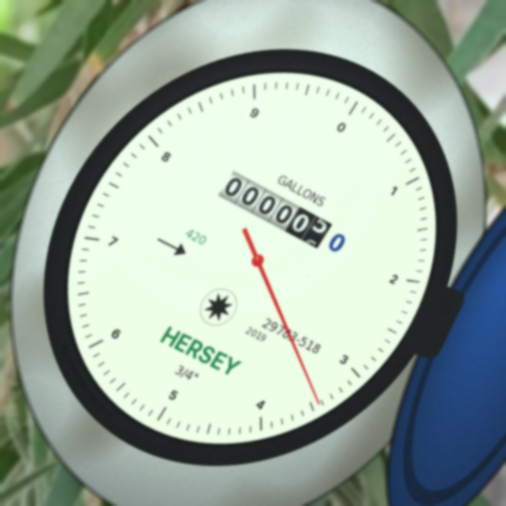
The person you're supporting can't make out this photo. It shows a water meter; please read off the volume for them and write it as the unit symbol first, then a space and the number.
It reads gal 53.4
